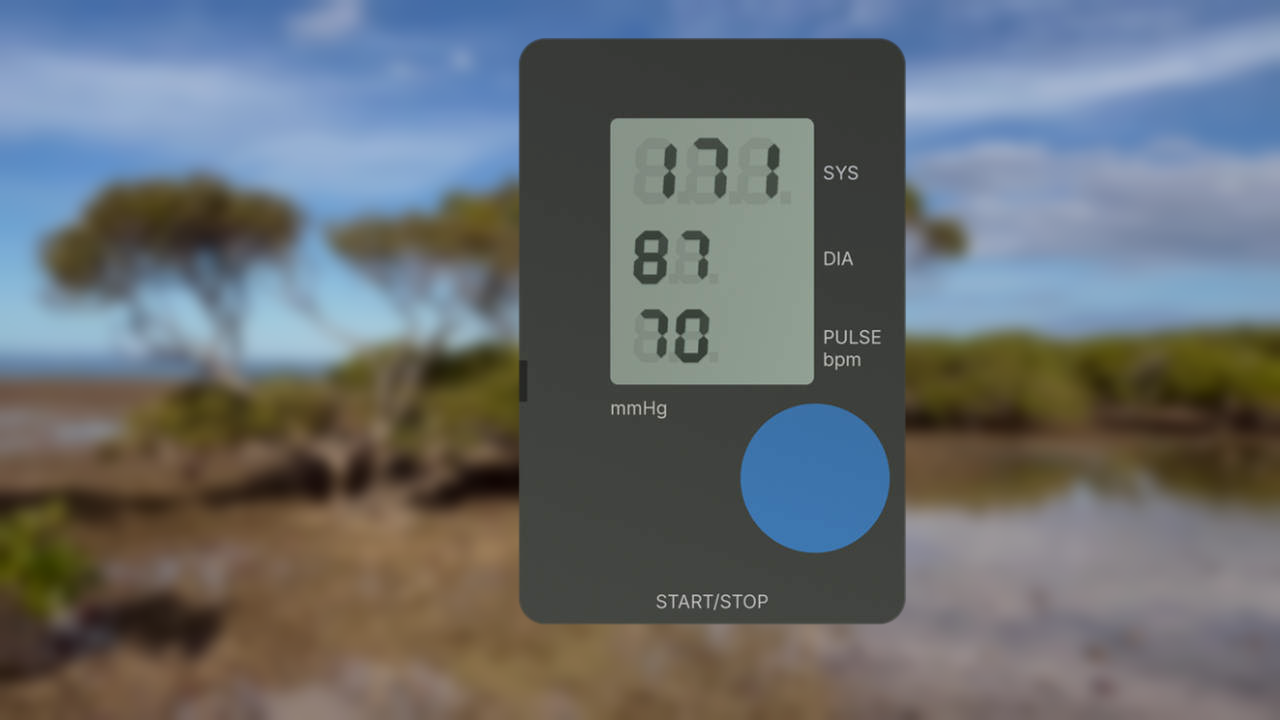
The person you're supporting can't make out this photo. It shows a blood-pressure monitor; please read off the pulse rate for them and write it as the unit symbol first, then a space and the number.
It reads bpm 70
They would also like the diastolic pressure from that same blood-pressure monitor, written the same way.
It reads mmHg 87
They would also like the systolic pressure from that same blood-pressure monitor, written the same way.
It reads mmHg 171
